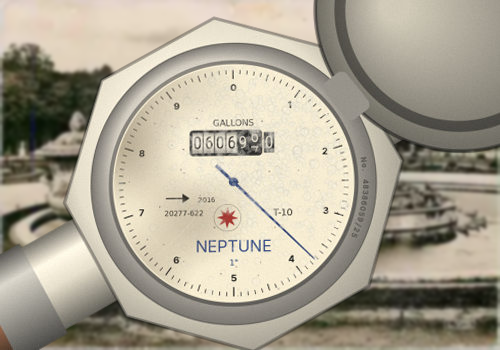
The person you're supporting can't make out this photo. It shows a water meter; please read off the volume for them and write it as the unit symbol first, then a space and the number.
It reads gal 606963.7
